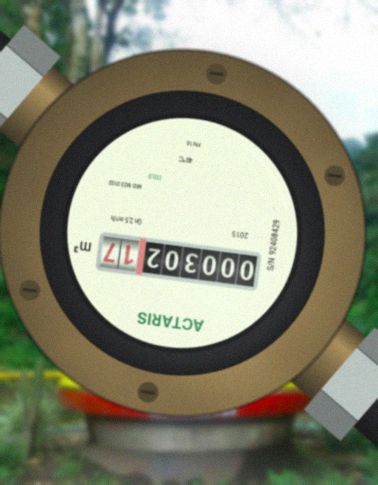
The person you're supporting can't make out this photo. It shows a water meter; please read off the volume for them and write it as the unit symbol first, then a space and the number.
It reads m³ 302.17
